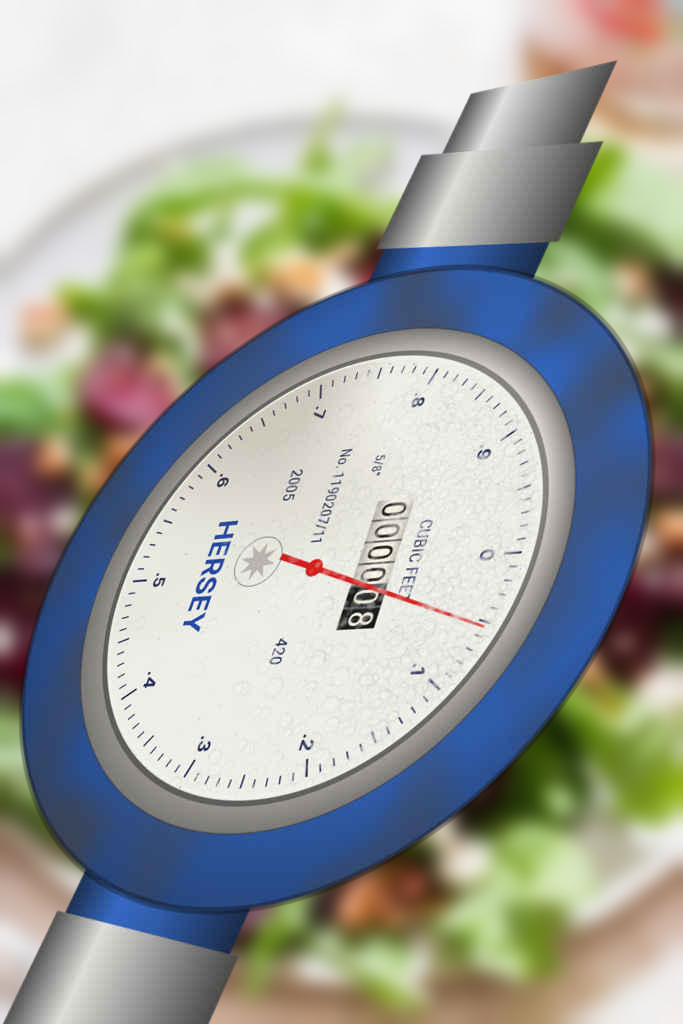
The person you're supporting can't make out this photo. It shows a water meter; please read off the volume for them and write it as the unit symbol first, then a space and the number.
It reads ft³ 8.05
